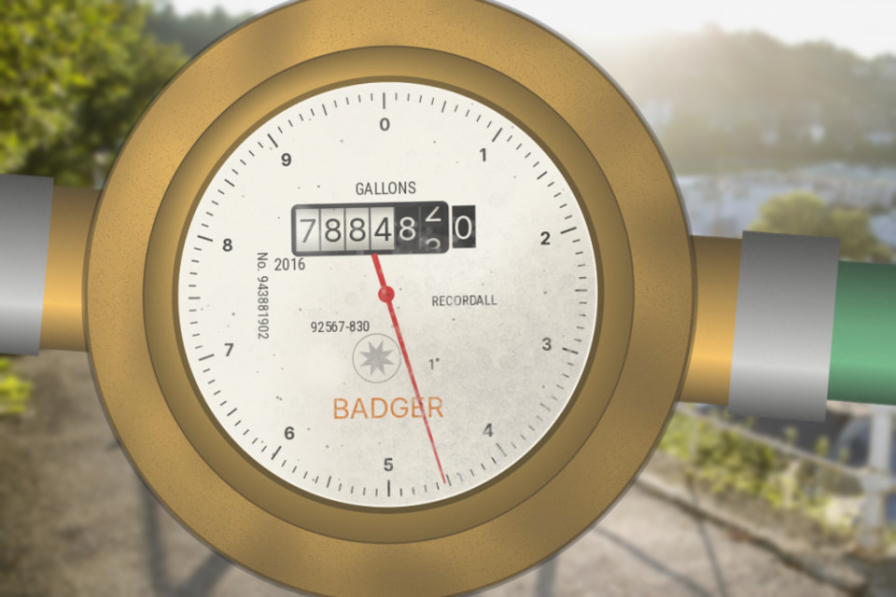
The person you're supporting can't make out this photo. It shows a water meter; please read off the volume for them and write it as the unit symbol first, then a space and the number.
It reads gal 7884824.5
